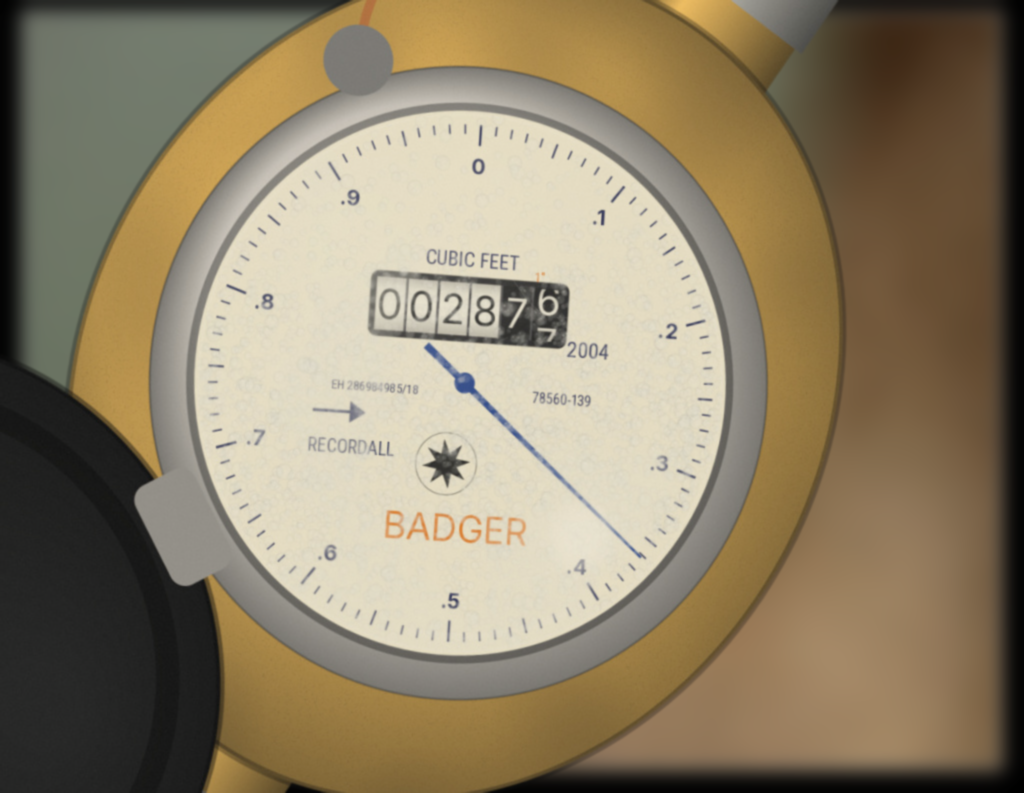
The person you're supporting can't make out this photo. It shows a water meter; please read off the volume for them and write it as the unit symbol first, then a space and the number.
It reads ft³ 2876.36
